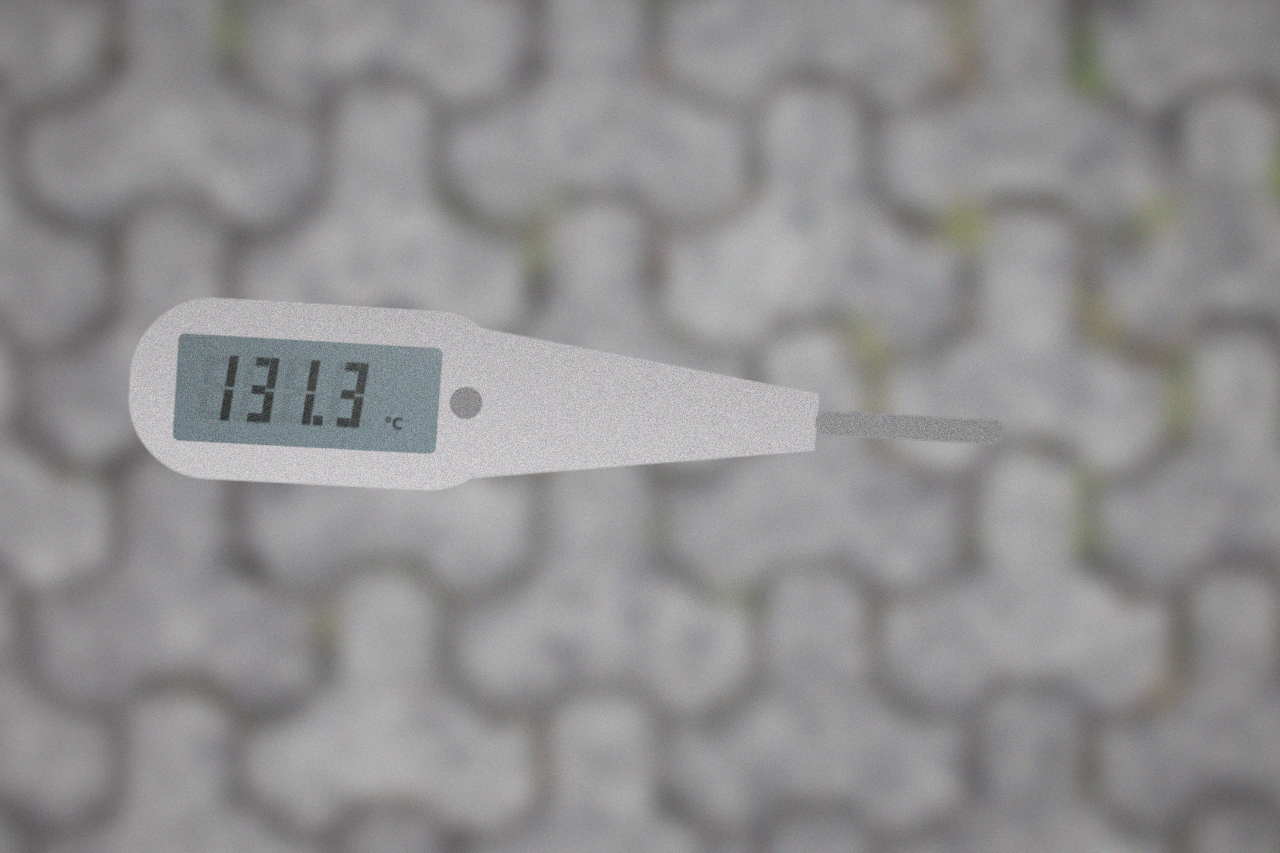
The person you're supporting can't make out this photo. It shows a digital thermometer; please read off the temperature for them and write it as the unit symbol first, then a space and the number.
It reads °C 131.3
